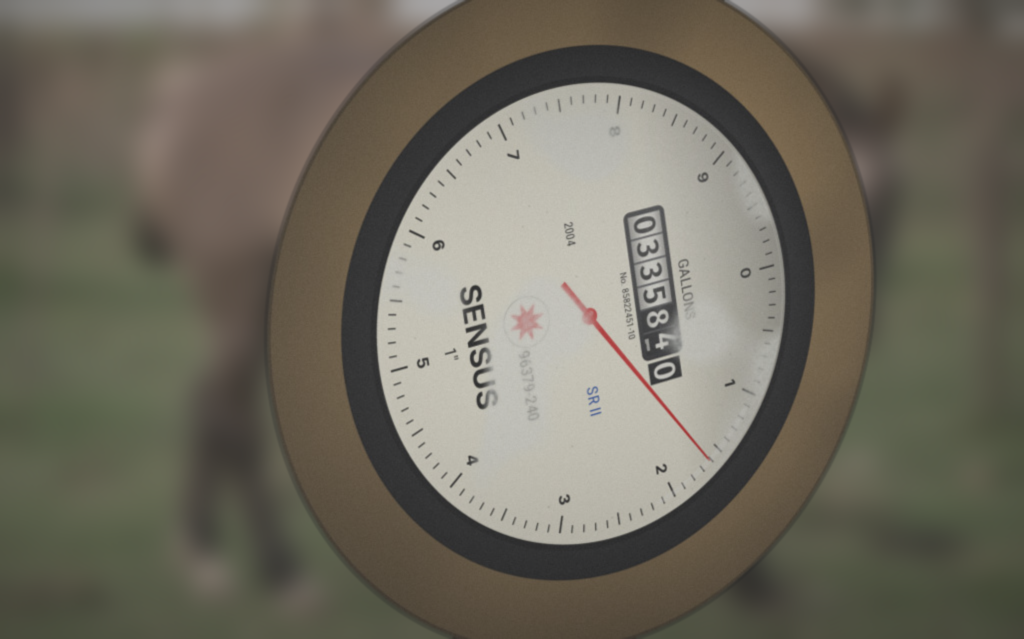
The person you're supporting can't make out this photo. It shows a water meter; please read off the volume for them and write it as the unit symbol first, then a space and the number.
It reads gal 335841.6
